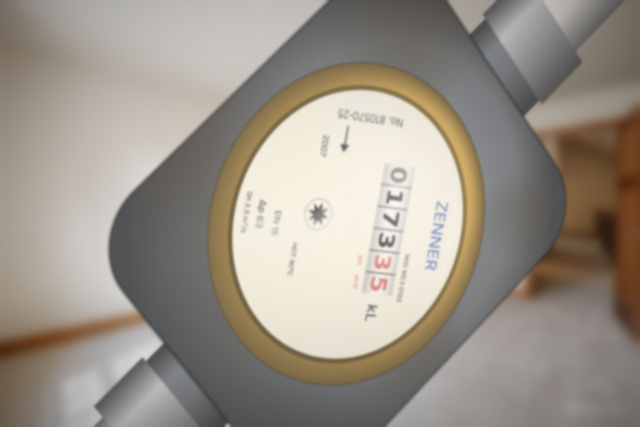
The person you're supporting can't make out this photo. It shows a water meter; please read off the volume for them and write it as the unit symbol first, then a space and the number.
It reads kL 173.35
